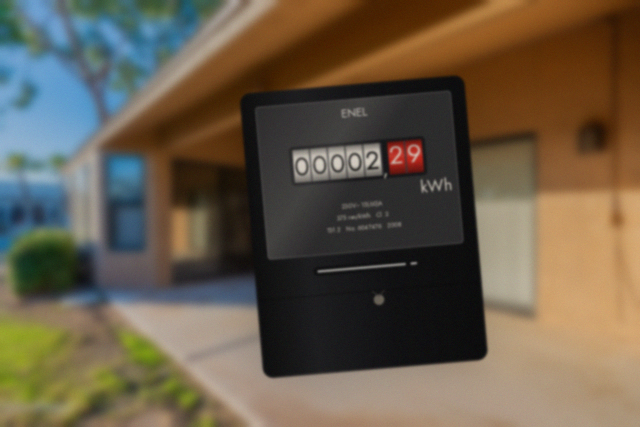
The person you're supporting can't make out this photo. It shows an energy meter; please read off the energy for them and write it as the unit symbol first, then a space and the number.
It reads kWh 2.29
